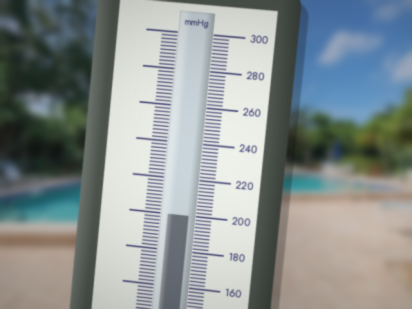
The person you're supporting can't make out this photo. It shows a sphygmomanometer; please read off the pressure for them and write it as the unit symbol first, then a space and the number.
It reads mmHg 200
